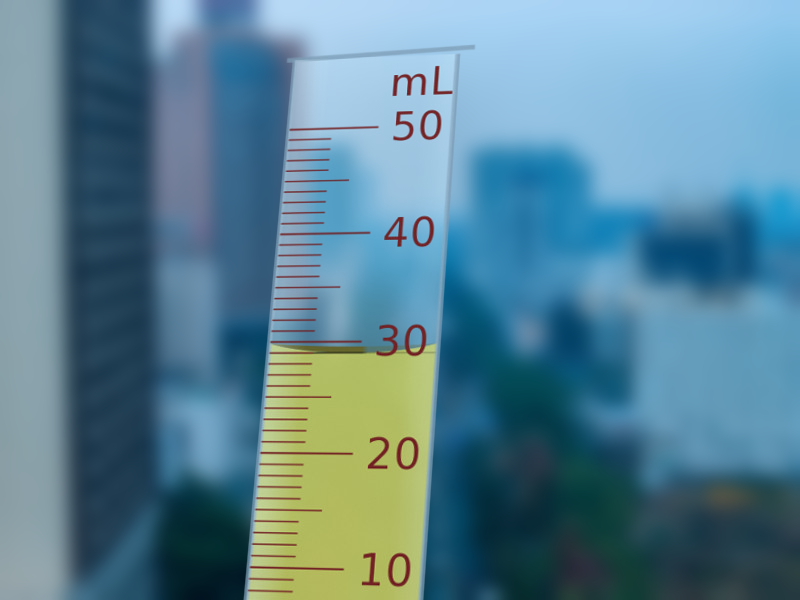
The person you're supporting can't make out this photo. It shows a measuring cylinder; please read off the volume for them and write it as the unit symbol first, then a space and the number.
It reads mL 29
